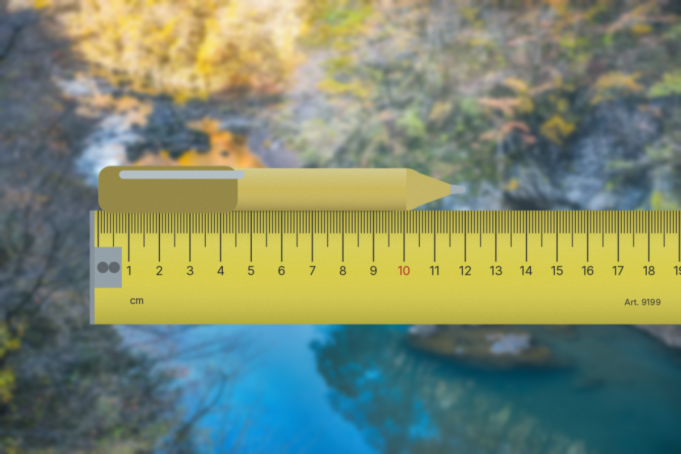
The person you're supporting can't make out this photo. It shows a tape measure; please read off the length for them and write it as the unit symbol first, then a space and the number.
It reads cm 12
